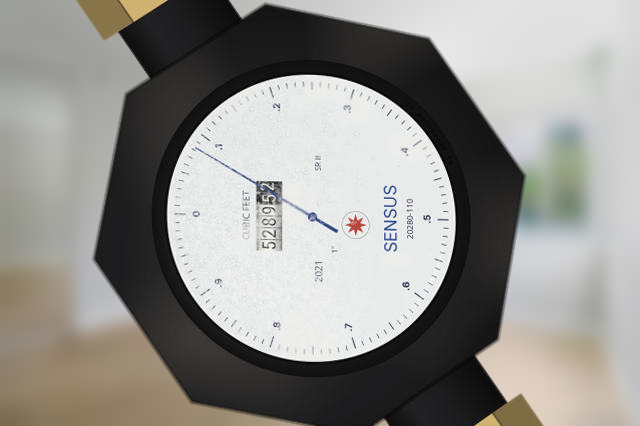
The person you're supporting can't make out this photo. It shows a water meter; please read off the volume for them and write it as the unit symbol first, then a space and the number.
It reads ft³ 528952.08
